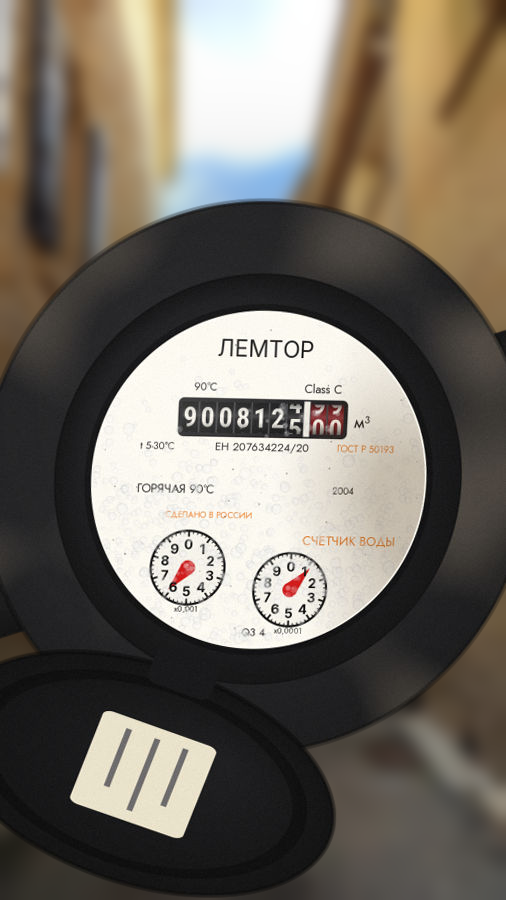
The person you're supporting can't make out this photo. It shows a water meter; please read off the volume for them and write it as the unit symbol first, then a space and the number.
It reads m³ 9008124.9961
